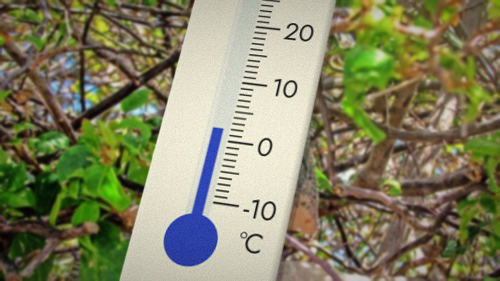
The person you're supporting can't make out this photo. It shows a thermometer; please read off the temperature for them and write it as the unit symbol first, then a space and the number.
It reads °C 2
